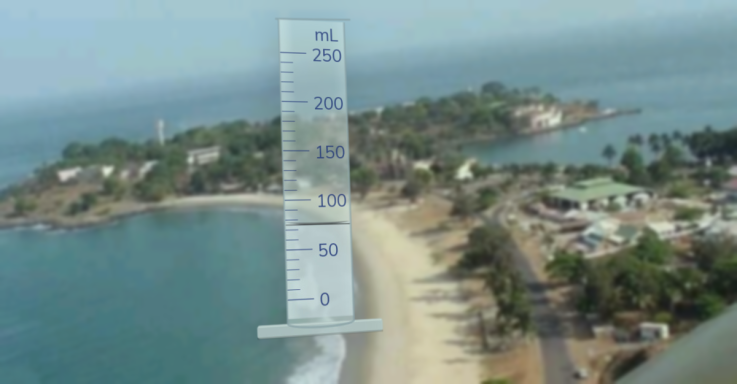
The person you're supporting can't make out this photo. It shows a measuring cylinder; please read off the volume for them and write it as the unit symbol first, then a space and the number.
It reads mL 75
